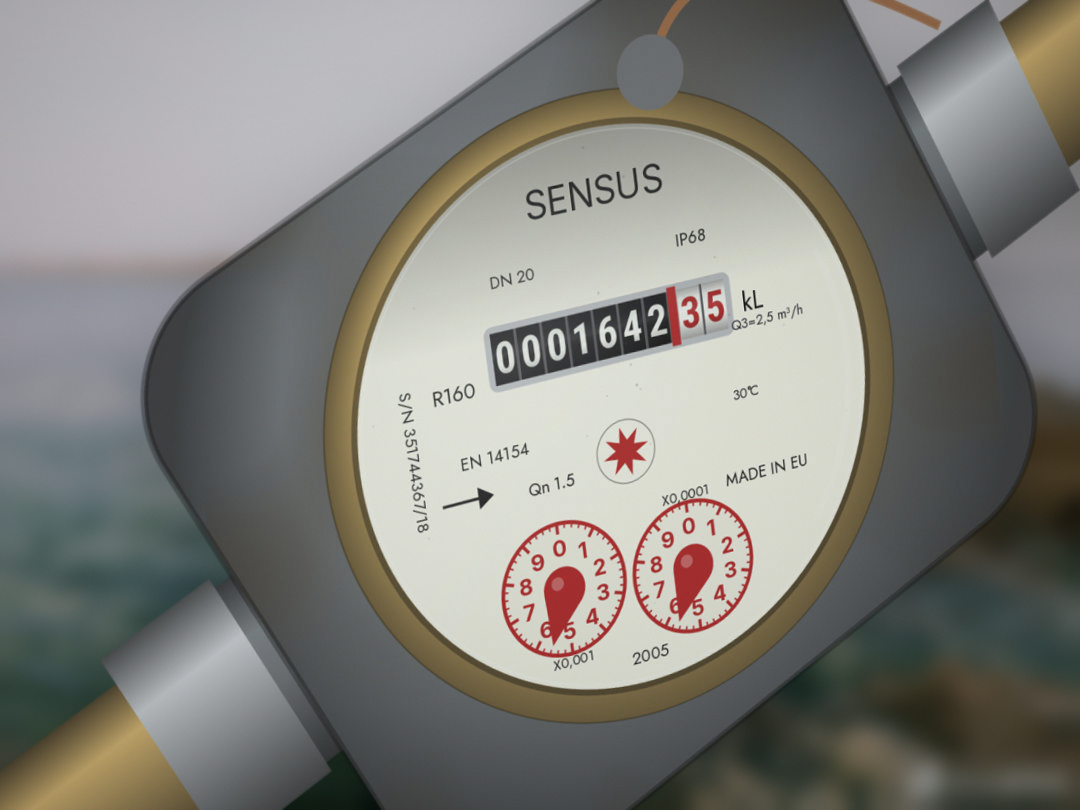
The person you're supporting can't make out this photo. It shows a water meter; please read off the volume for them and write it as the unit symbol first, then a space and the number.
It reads kL 1642.3555
